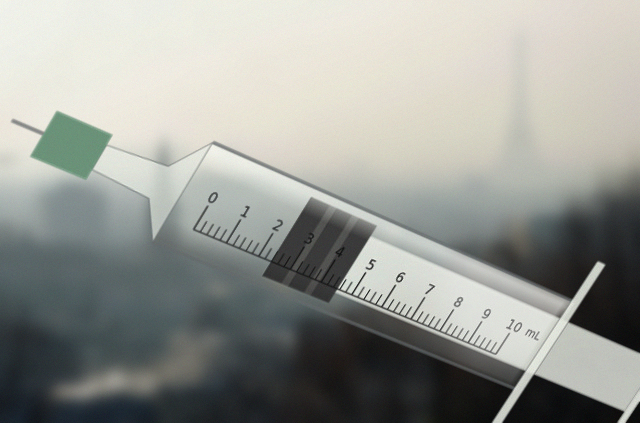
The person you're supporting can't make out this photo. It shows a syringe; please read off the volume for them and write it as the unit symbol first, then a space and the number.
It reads mL 2.4
